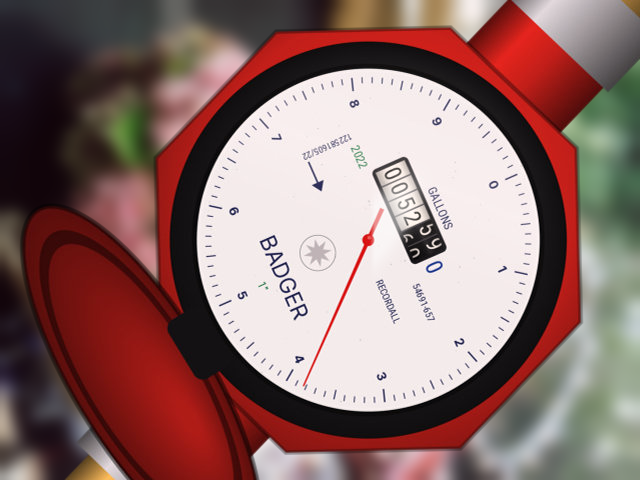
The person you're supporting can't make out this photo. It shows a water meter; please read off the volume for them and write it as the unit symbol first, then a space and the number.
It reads gal 52593.8
